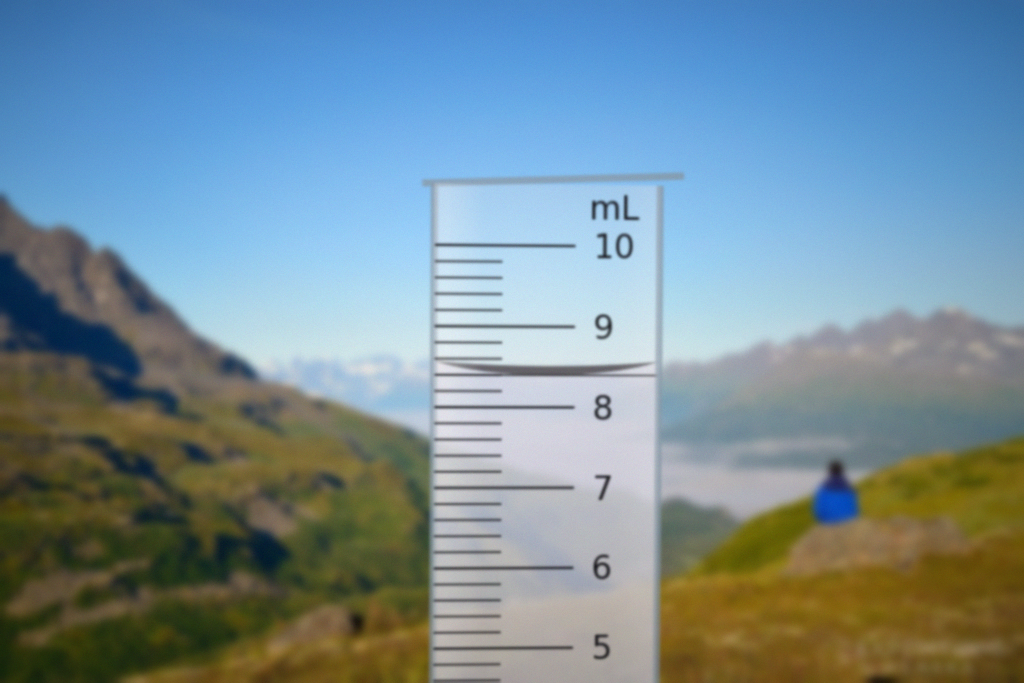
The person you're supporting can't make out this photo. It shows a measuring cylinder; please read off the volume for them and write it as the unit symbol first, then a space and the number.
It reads mL 8.4
